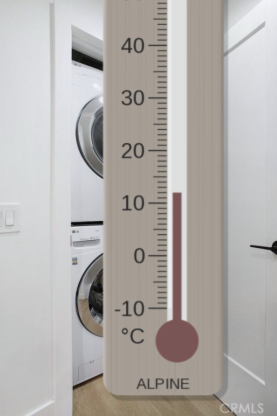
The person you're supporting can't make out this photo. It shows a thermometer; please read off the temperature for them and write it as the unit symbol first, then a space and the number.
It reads °C 12
